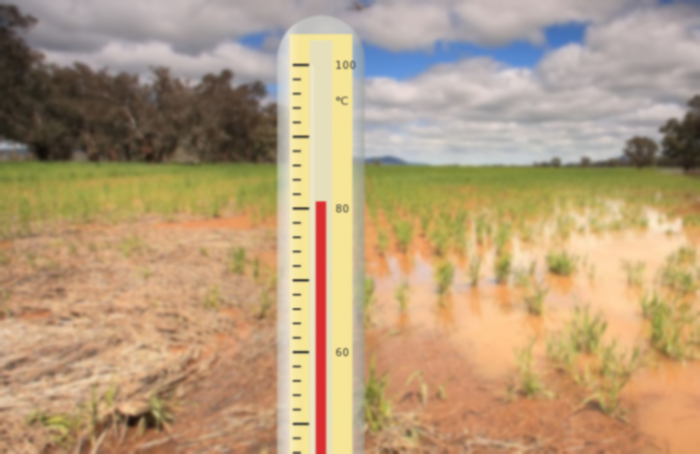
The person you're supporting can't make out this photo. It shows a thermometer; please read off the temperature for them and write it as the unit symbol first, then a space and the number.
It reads °C 81
